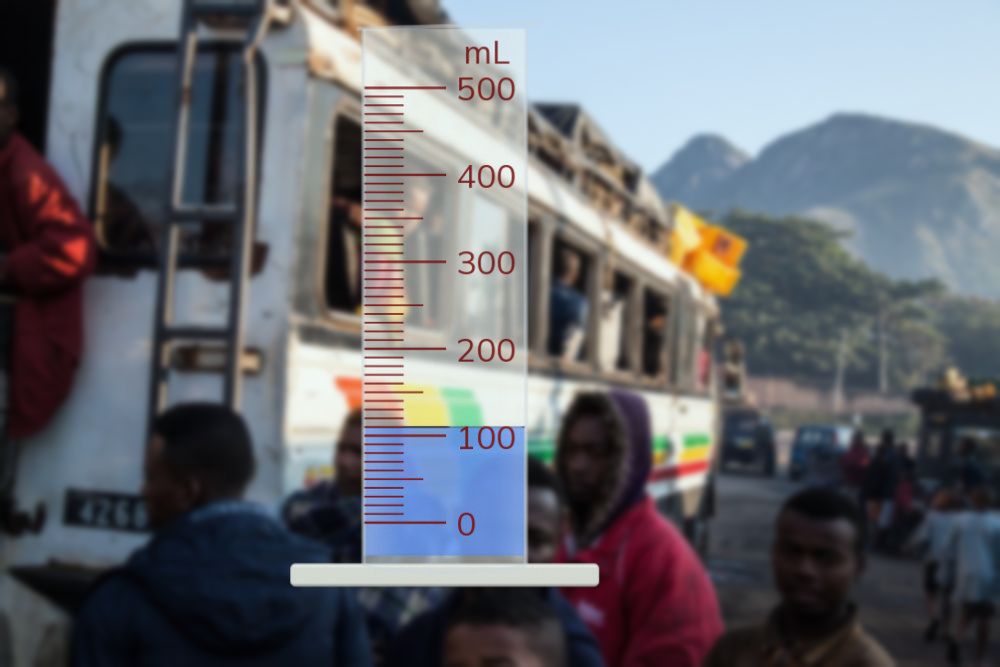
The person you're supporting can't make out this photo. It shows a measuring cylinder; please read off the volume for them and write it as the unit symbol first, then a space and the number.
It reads mL 110
